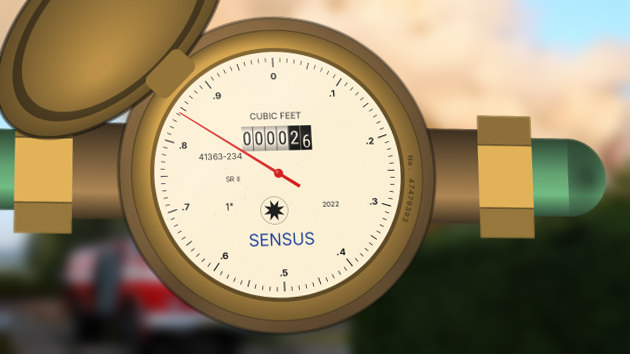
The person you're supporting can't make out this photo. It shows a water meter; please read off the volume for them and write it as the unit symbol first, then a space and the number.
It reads ft³ 25.84
